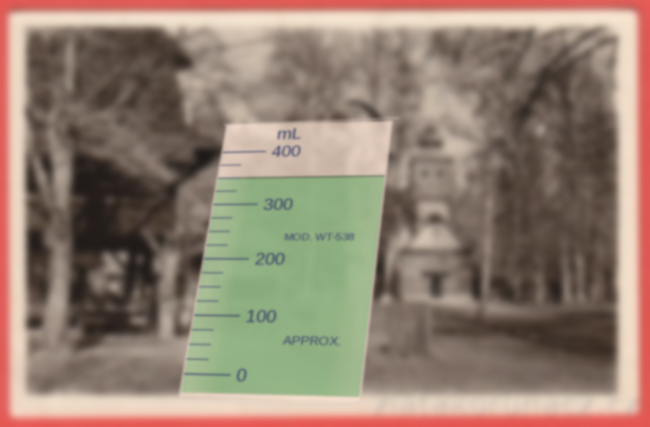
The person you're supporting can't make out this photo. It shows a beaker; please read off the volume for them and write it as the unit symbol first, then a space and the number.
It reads mL 350
